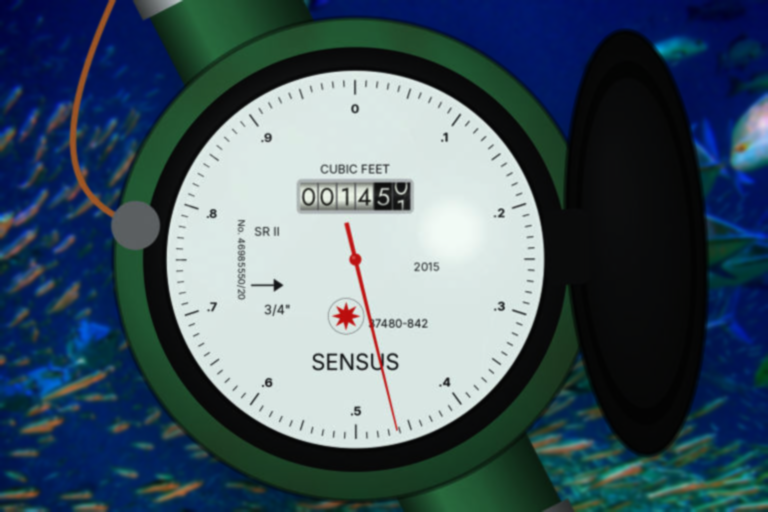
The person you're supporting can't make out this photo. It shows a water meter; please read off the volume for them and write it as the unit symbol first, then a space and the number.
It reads ft³ 1450.46
